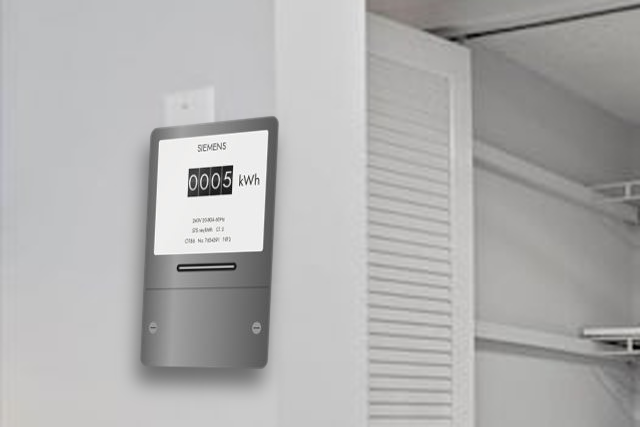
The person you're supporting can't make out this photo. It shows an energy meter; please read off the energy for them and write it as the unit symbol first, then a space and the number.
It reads kWh 5
